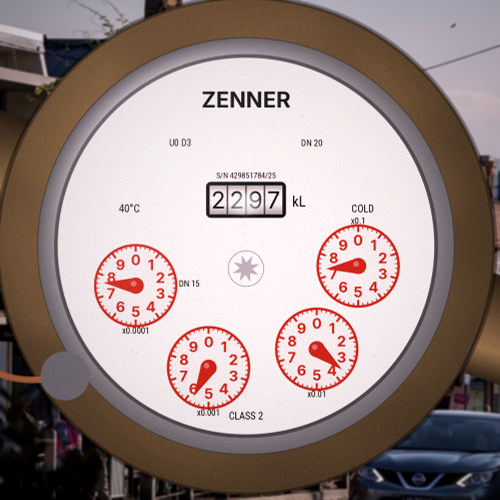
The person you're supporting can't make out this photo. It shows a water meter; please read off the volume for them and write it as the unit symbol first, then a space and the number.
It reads kL 2297.7357
